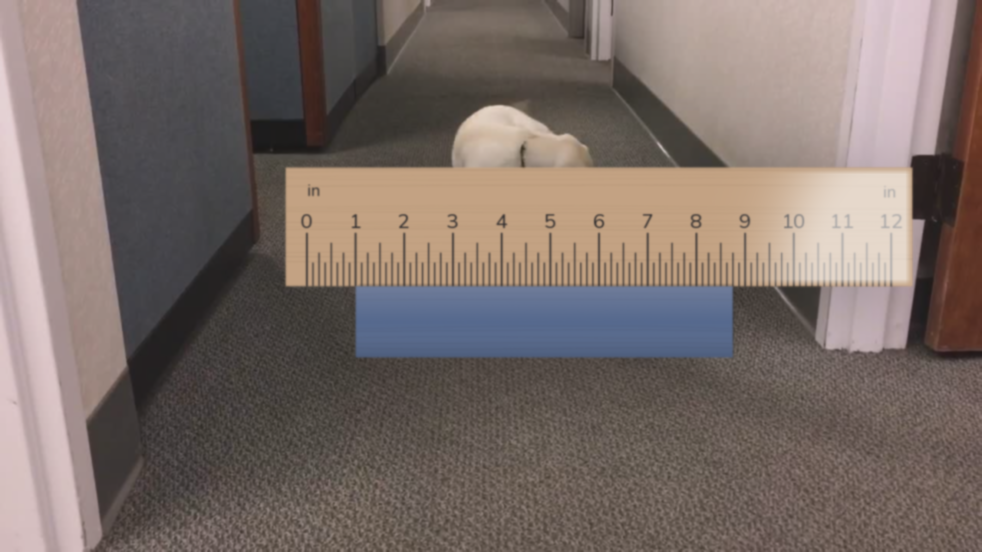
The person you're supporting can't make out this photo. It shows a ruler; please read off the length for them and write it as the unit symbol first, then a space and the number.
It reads in 7.75
